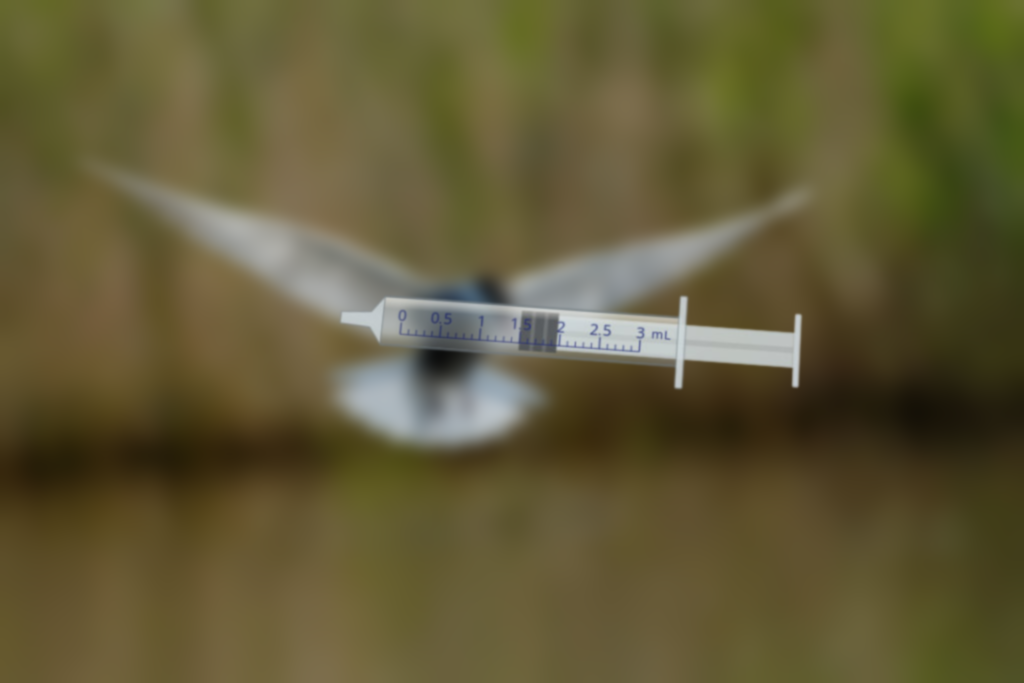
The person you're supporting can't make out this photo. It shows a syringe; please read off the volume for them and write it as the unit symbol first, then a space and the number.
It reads mL 1.5
